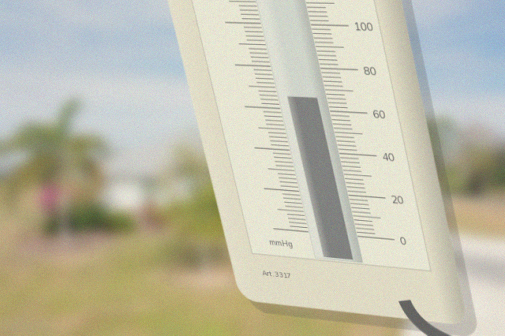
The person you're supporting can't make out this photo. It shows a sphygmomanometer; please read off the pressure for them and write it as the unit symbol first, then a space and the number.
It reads mmHg 66
